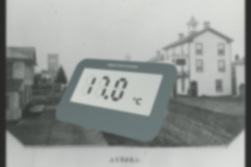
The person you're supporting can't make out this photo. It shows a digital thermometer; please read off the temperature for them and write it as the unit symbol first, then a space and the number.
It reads °C 17.0
